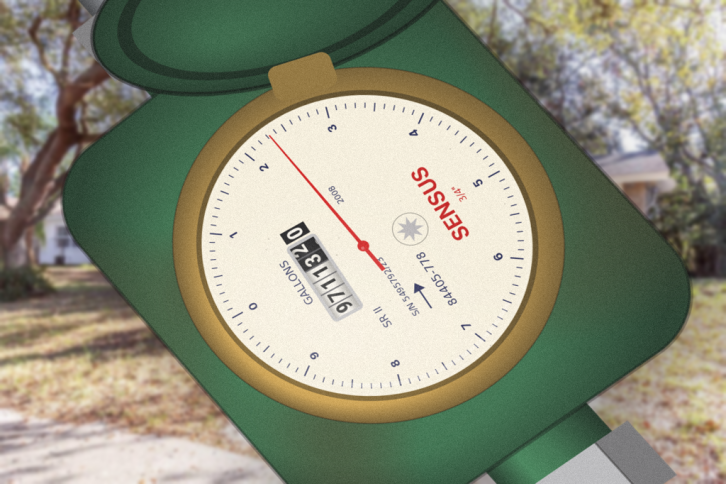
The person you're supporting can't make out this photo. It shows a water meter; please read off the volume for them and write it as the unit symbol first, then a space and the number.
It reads gal 9711322.3
